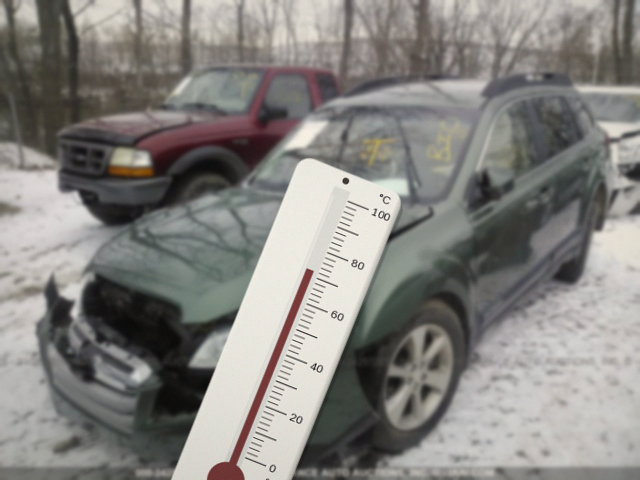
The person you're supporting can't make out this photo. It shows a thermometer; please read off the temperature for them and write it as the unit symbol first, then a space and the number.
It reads °C 72
